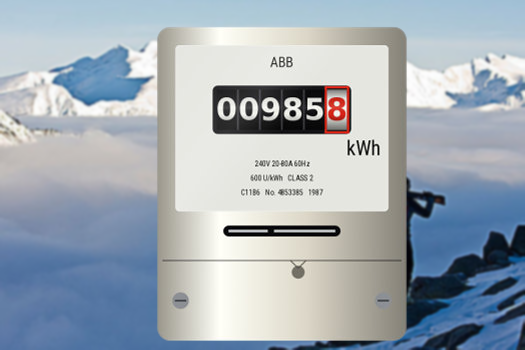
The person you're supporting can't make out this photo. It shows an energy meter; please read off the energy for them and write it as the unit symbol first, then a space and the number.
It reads kWh 985.8
